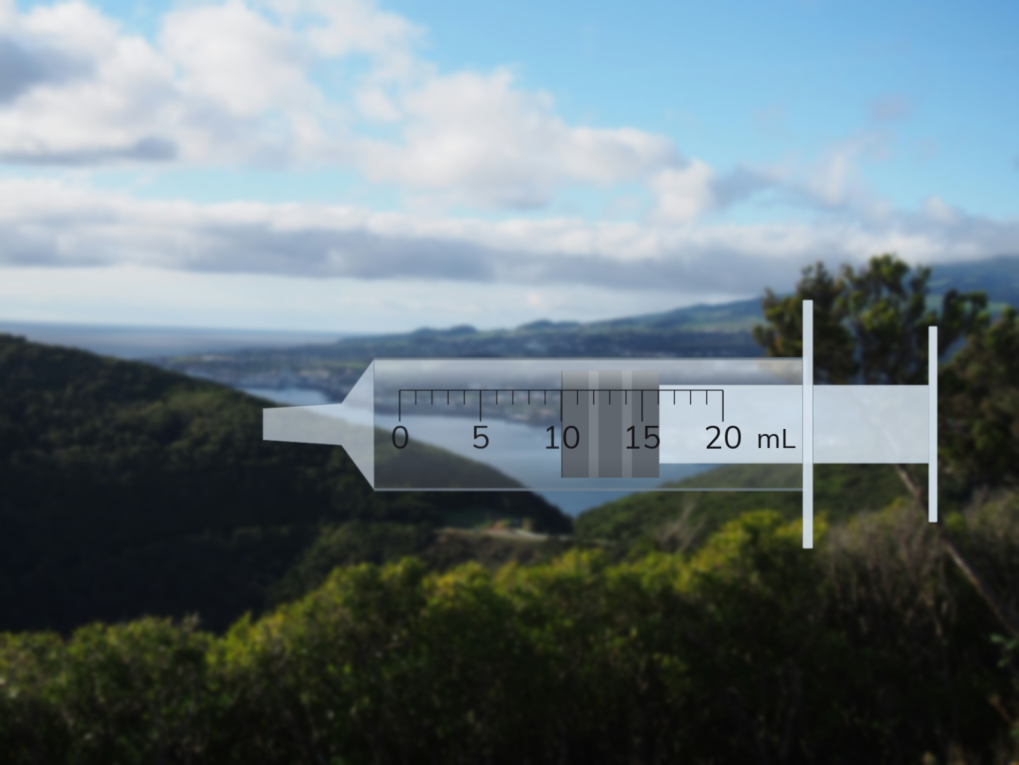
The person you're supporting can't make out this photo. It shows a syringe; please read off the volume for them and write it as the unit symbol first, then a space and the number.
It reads mL 10
